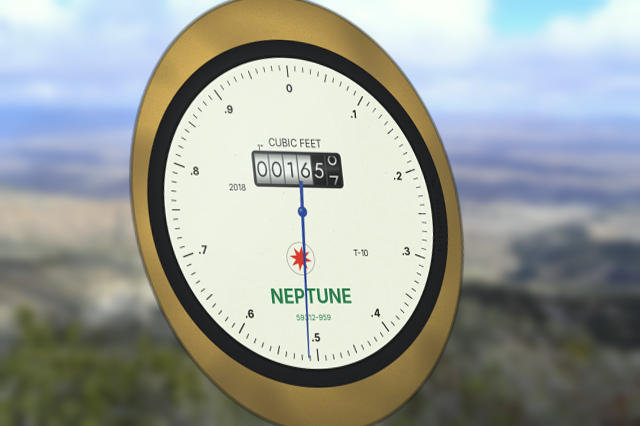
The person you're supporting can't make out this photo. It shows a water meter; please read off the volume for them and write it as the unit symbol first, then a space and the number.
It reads ft³ 1656.51
